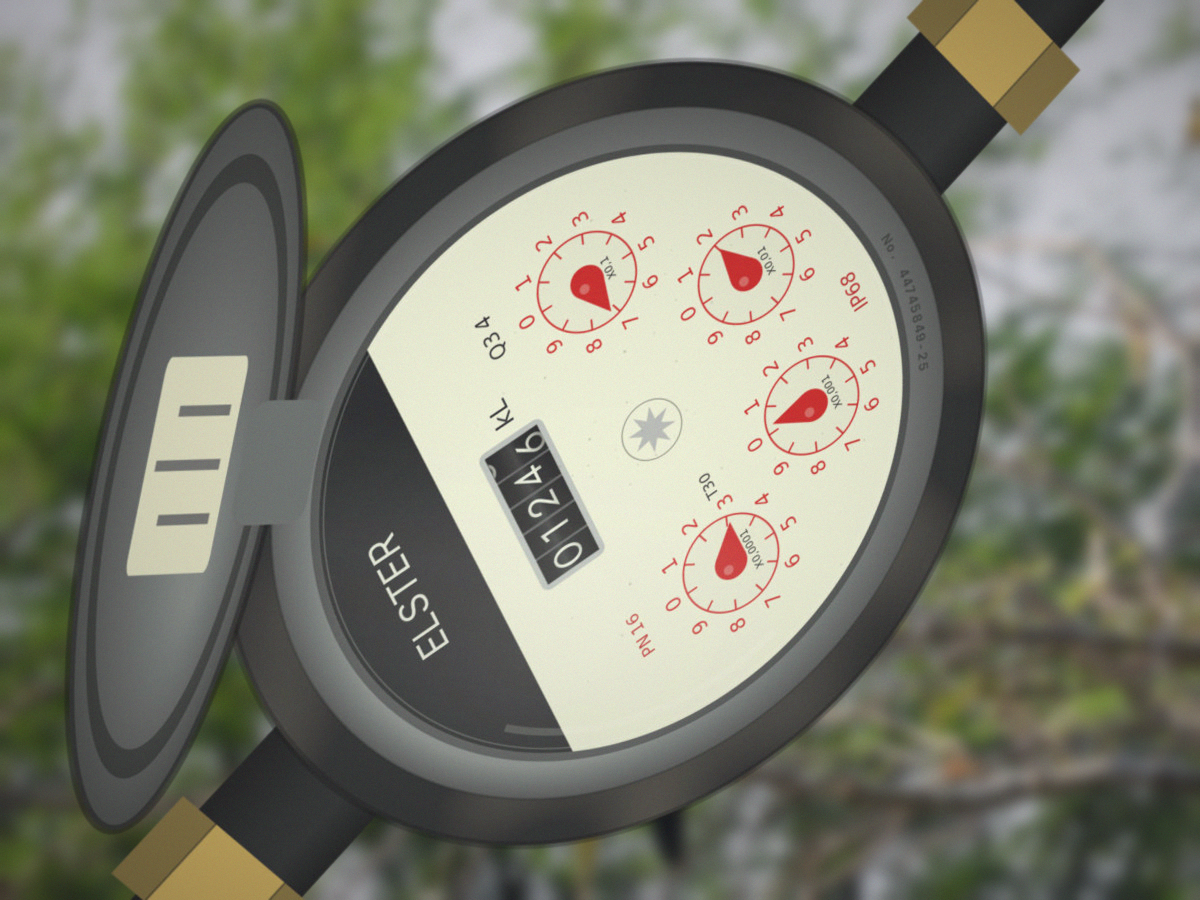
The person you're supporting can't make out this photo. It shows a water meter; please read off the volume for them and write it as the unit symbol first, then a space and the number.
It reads kL 1245.7203
